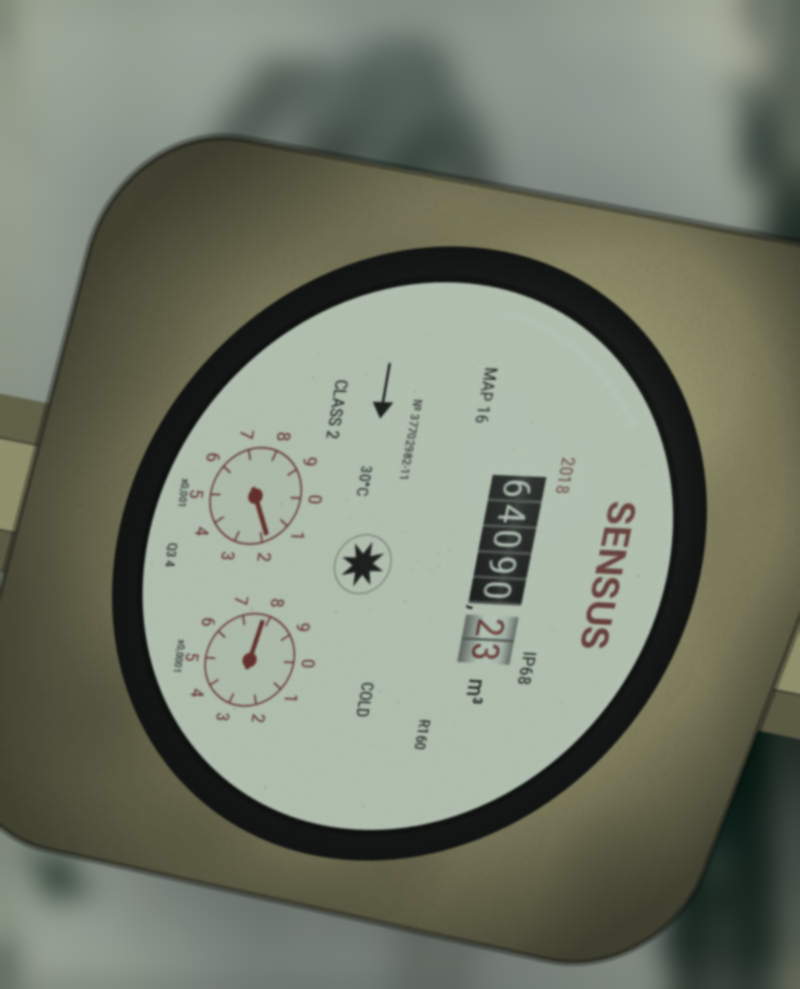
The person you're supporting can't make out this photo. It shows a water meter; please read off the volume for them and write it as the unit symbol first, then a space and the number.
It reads m³ 64090.2317
